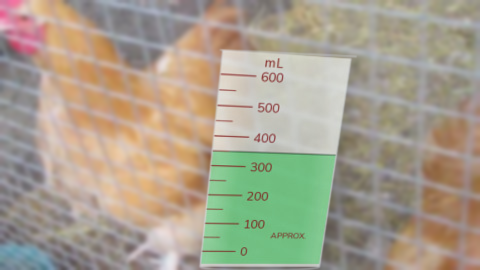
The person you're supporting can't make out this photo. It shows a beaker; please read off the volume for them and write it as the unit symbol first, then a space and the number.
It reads mL 350
